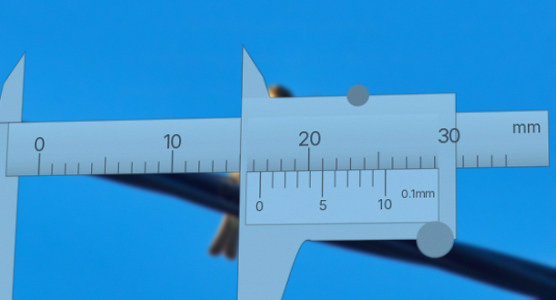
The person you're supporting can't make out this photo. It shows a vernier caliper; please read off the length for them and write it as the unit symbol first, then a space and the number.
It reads mm 16.5
